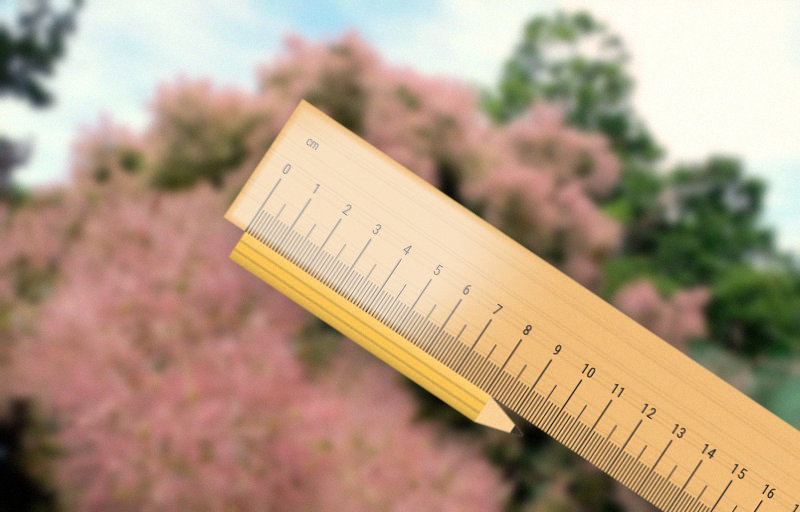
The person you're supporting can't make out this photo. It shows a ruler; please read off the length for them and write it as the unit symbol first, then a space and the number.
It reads cm 9.5
